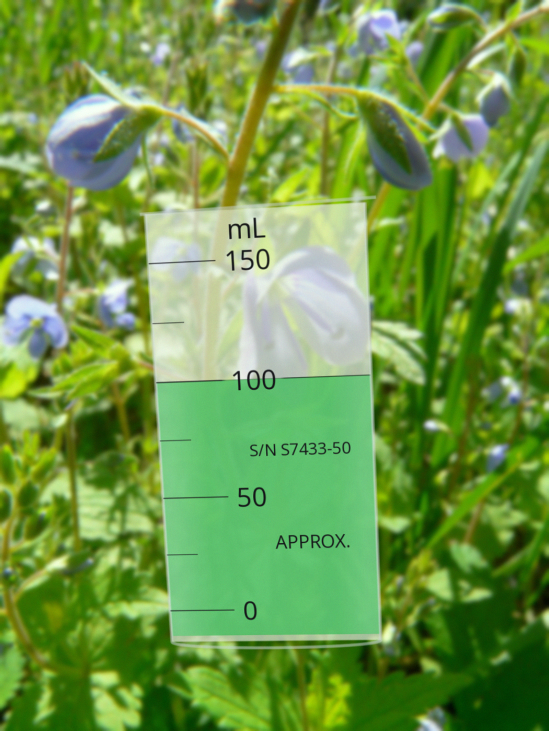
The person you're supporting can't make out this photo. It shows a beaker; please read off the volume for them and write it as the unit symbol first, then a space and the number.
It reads mL 100
